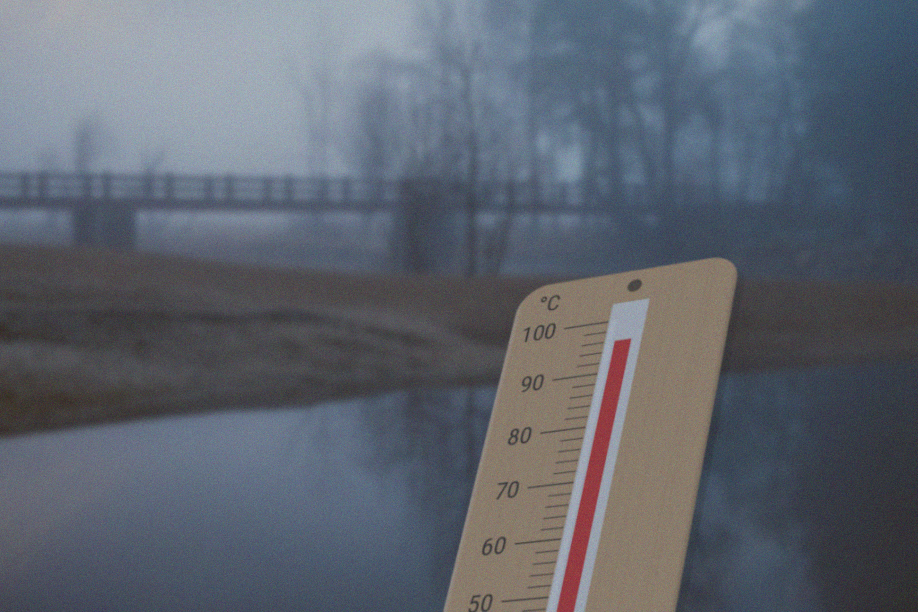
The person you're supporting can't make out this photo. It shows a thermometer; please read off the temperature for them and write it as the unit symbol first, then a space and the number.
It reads °C 96
